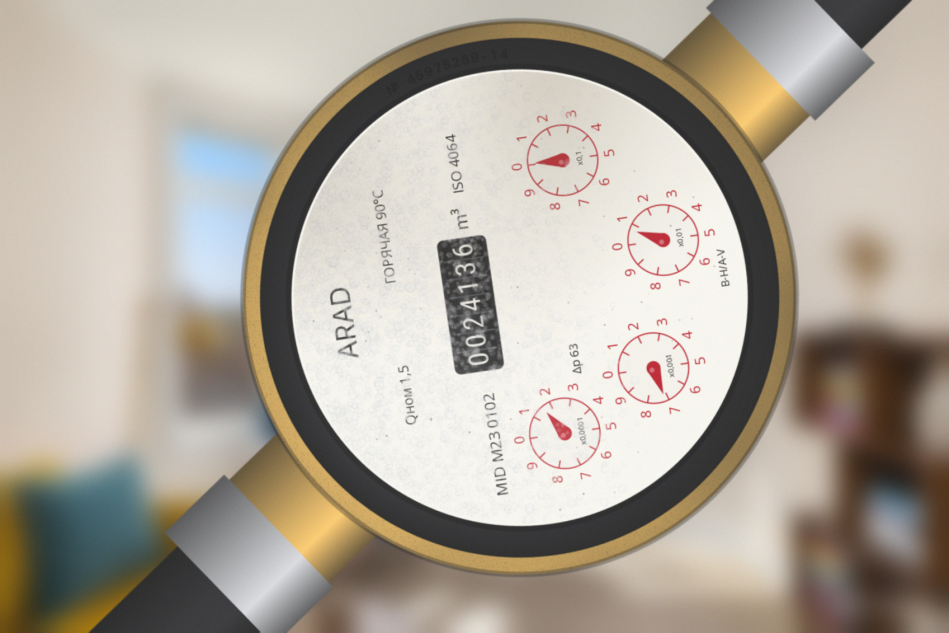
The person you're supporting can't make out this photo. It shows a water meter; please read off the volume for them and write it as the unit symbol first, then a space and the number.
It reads m³ 24136.0071
